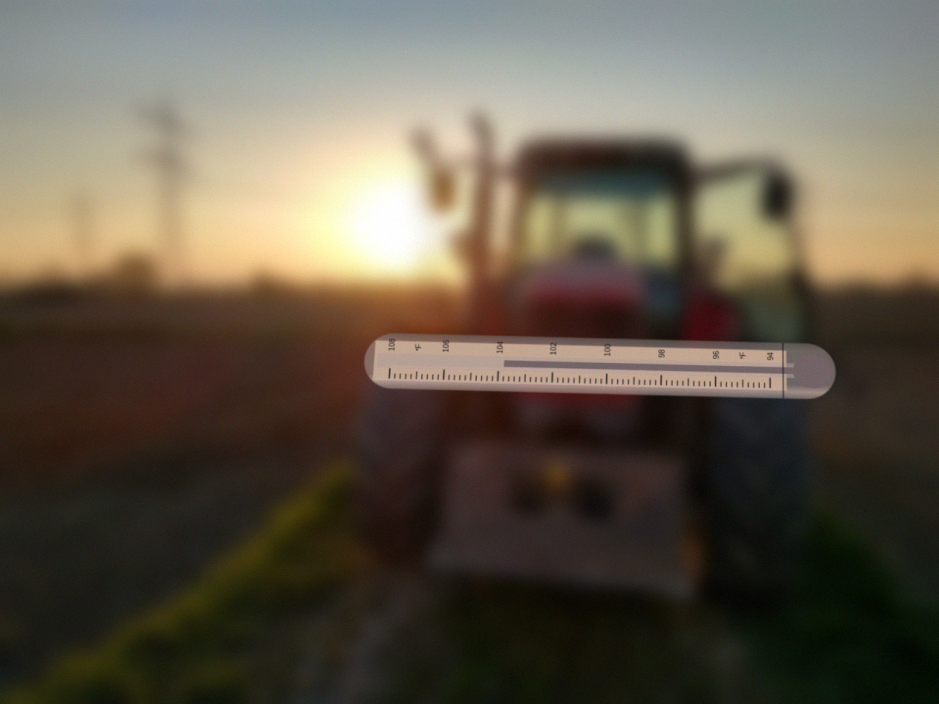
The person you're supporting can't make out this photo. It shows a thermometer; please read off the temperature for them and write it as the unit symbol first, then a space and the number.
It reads °F 103.8
